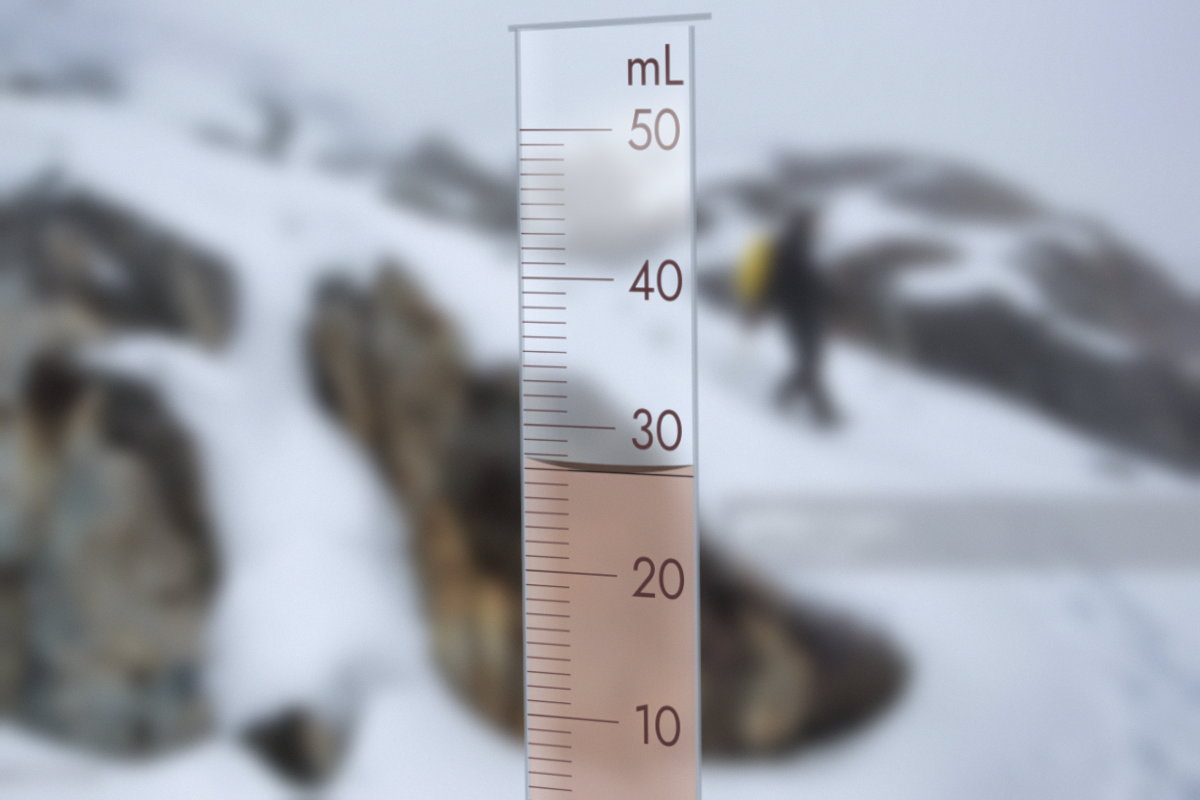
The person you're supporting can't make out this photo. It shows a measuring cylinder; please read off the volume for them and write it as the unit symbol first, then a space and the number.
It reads mL 27
